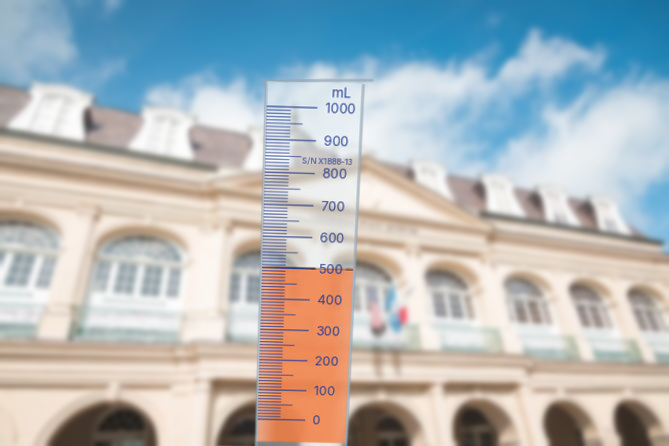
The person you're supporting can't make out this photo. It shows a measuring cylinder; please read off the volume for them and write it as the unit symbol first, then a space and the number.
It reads mL 500
